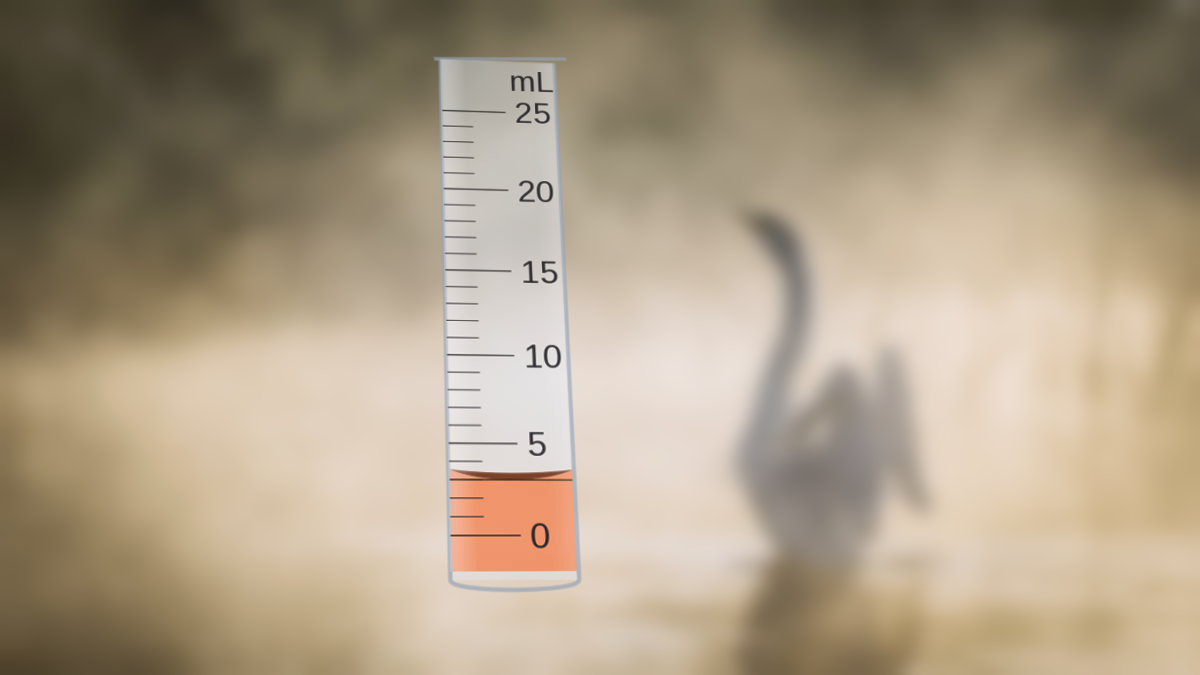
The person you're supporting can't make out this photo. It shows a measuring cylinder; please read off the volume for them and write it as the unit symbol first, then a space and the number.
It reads mL 3
